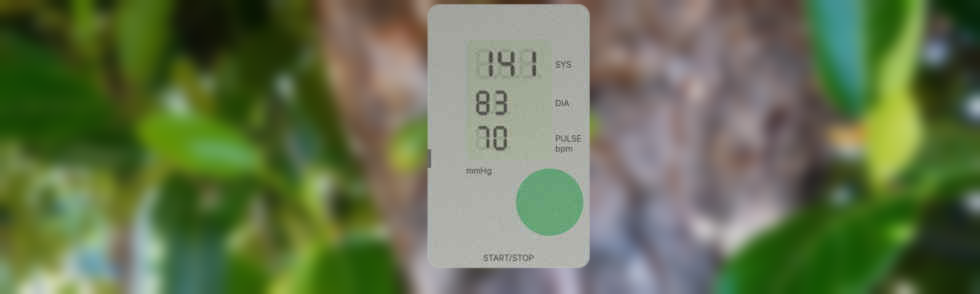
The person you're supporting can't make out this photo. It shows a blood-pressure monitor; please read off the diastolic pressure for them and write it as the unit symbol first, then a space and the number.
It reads mmHg 83
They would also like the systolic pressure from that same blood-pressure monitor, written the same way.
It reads mmHg 141
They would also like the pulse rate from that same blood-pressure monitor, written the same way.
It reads bpm 70
